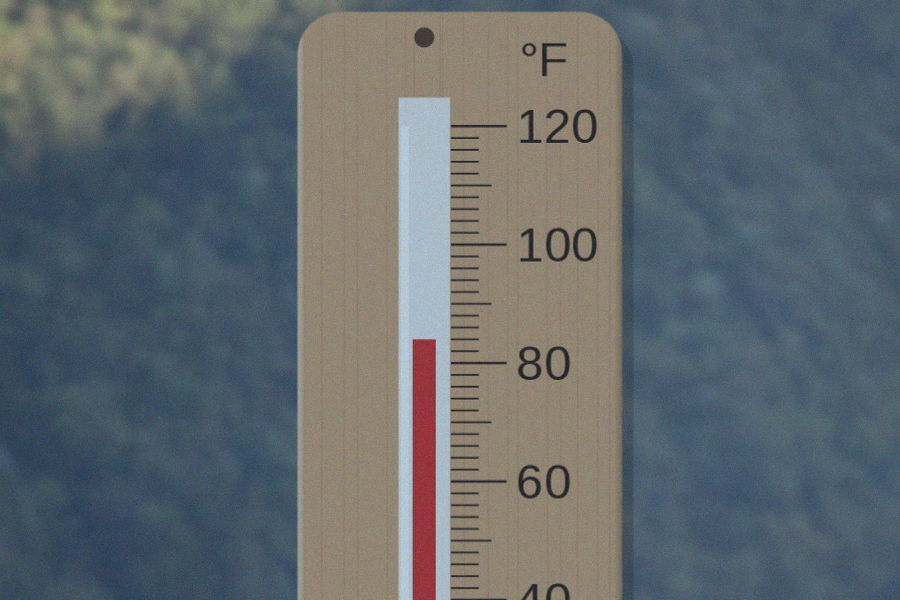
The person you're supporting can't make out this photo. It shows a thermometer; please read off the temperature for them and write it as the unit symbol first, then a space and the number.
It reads °F 84
